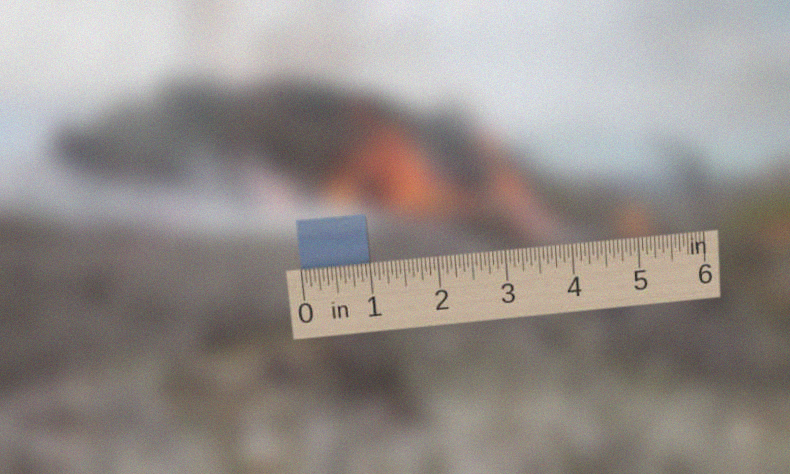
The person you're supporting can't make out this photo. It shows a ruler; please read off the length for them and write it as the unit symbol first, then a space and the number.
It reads in 1
